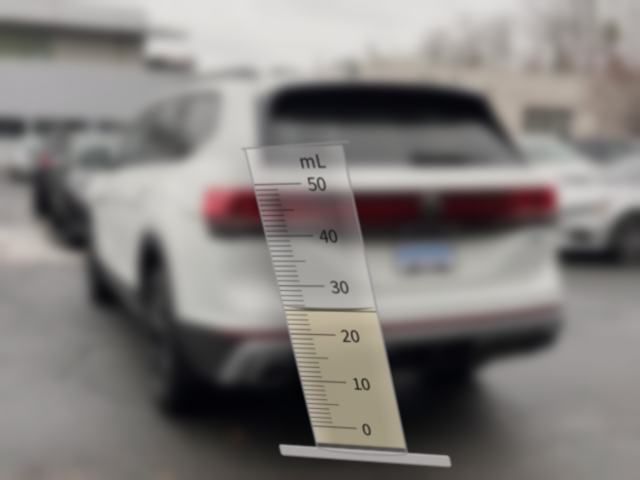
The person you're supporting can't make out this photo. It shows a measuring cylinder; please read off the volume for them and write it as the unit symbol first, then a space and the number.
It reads mL 25
